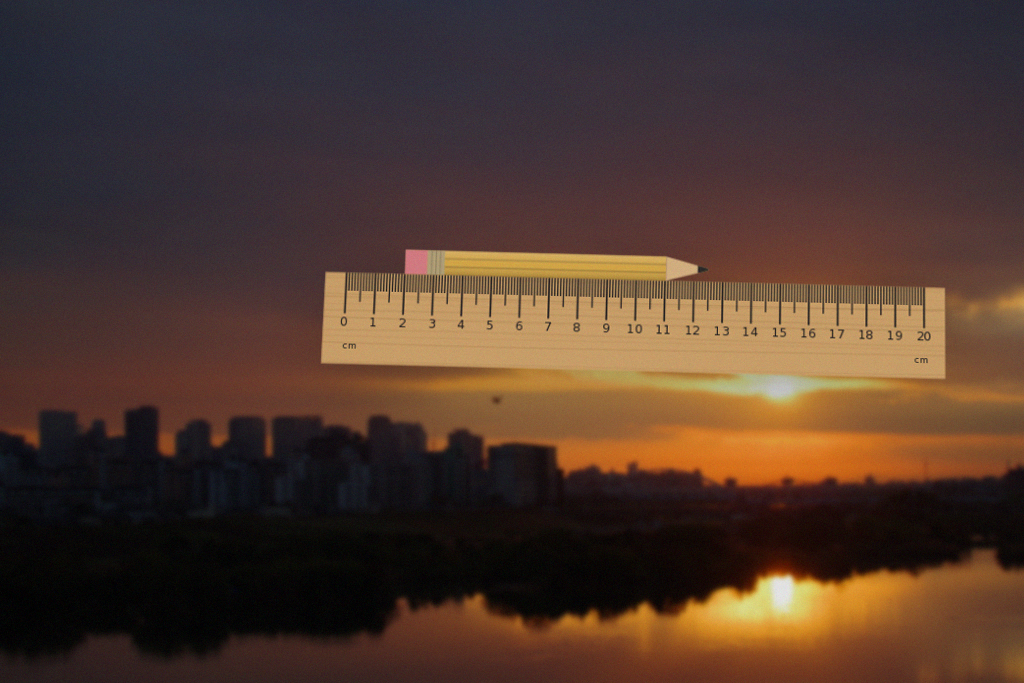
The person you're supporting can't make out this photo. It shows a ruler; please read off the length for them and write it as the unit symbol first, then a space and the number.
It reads cm 10.5
